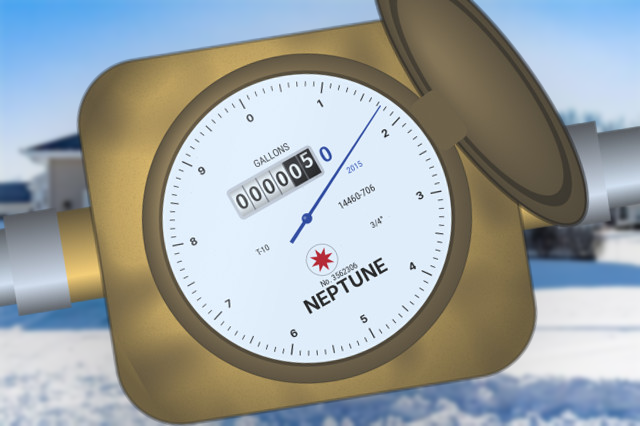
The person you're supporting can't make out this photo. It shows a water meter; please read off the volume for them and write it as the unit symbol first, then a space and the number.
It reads gal 51.7
